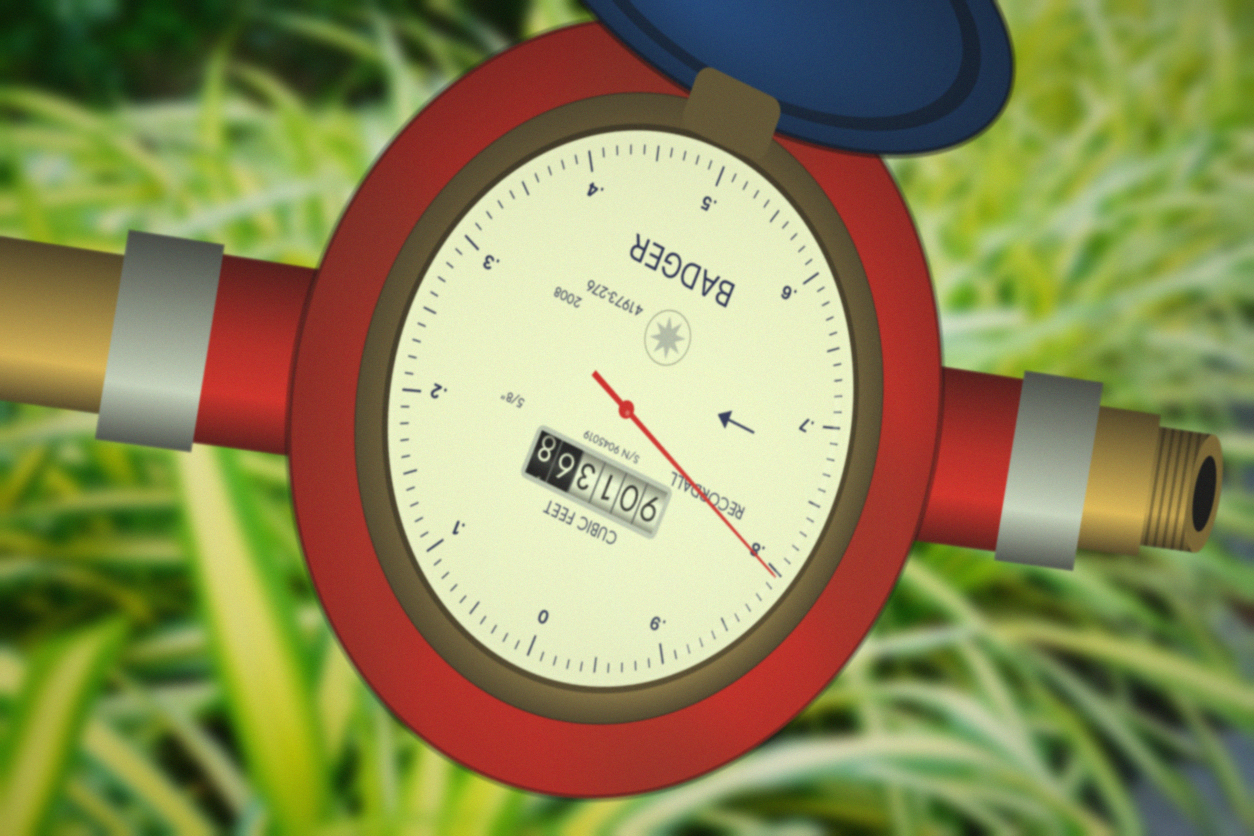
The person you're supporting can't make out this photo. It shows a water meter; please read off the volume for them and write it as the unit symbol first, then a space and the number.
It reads ft³ 901367.80
